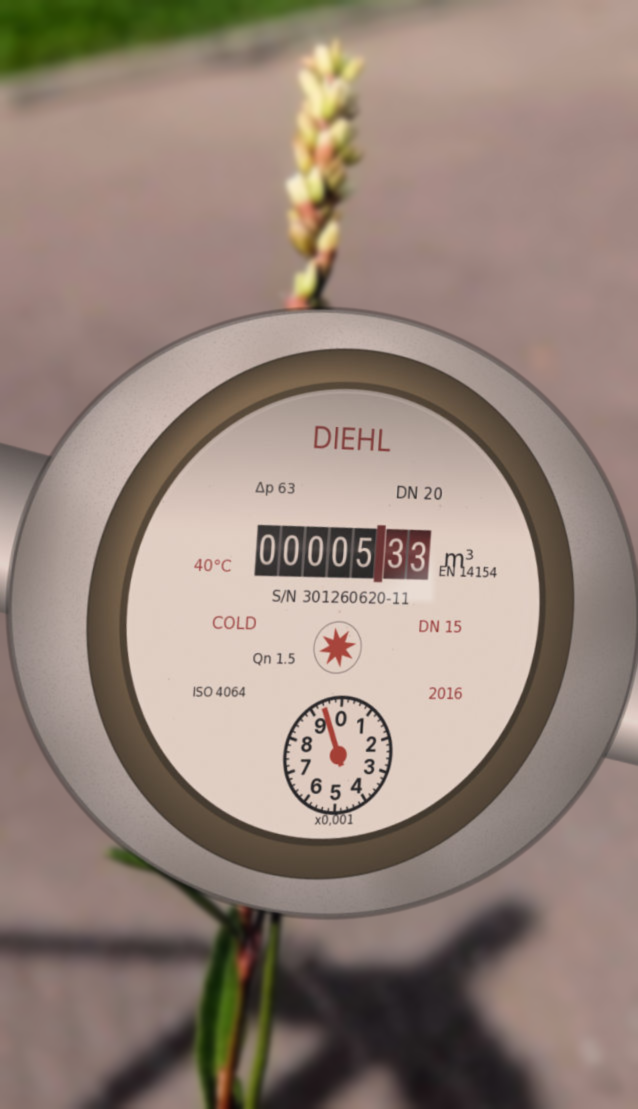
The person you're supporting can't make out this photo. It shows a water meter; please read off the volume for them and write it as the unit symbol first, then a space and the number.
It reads m³ 5.329
